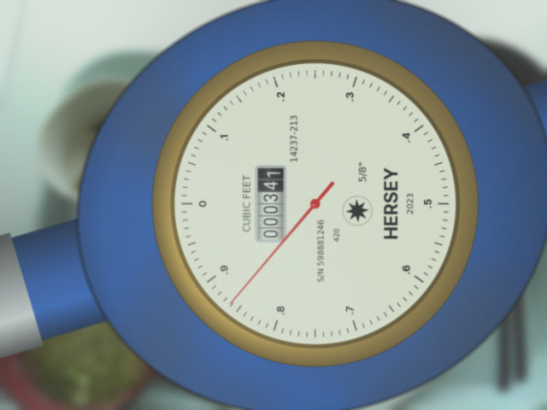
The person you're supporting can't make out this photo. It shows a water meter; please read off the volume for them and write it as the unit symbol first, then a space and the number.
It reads ft³ 340.86
